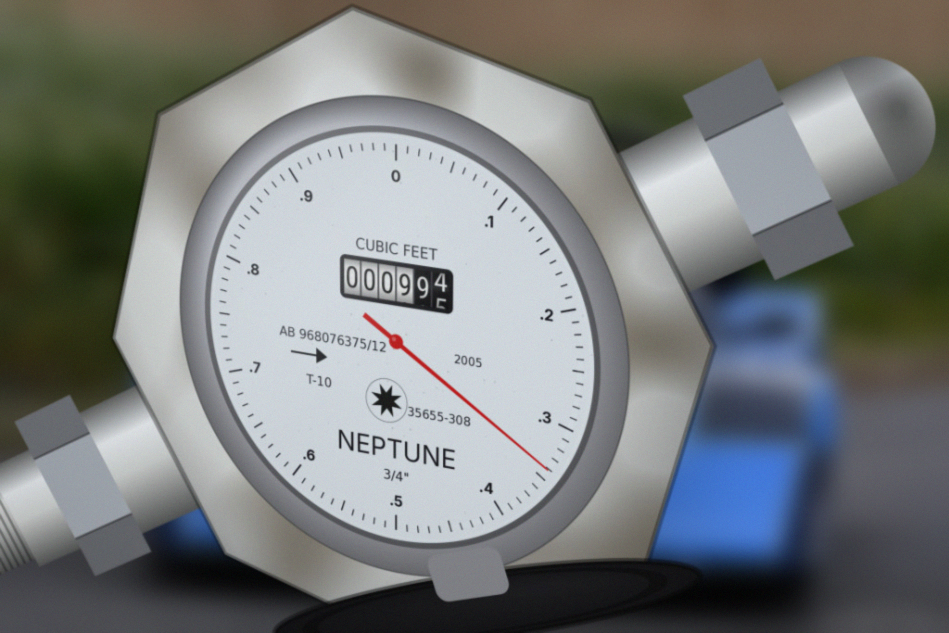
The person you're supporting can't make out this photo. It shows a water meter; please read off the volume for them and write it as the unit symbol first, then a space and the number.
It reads ft³ 994.34
